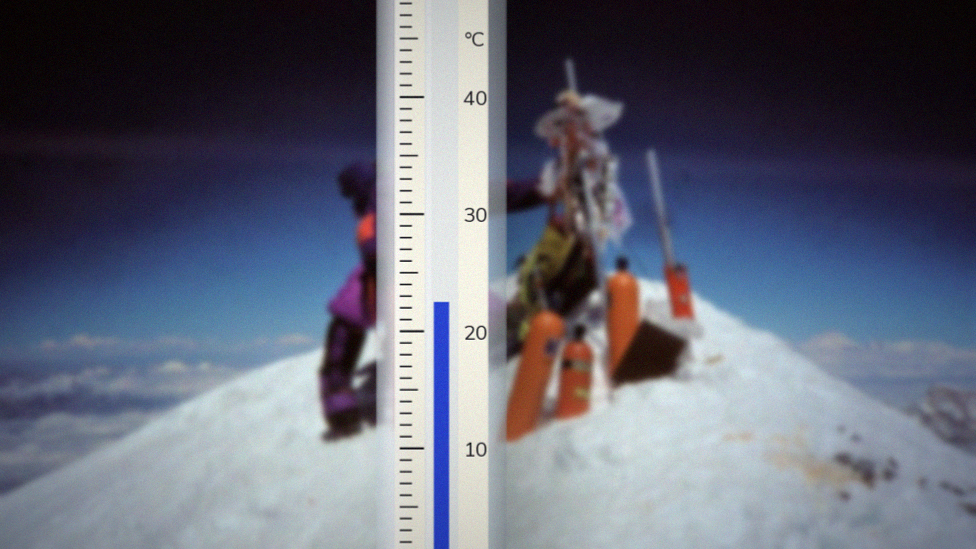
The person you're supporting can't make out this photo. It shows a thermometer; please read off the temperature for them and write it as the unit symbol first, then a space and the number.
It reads °C 22.5
